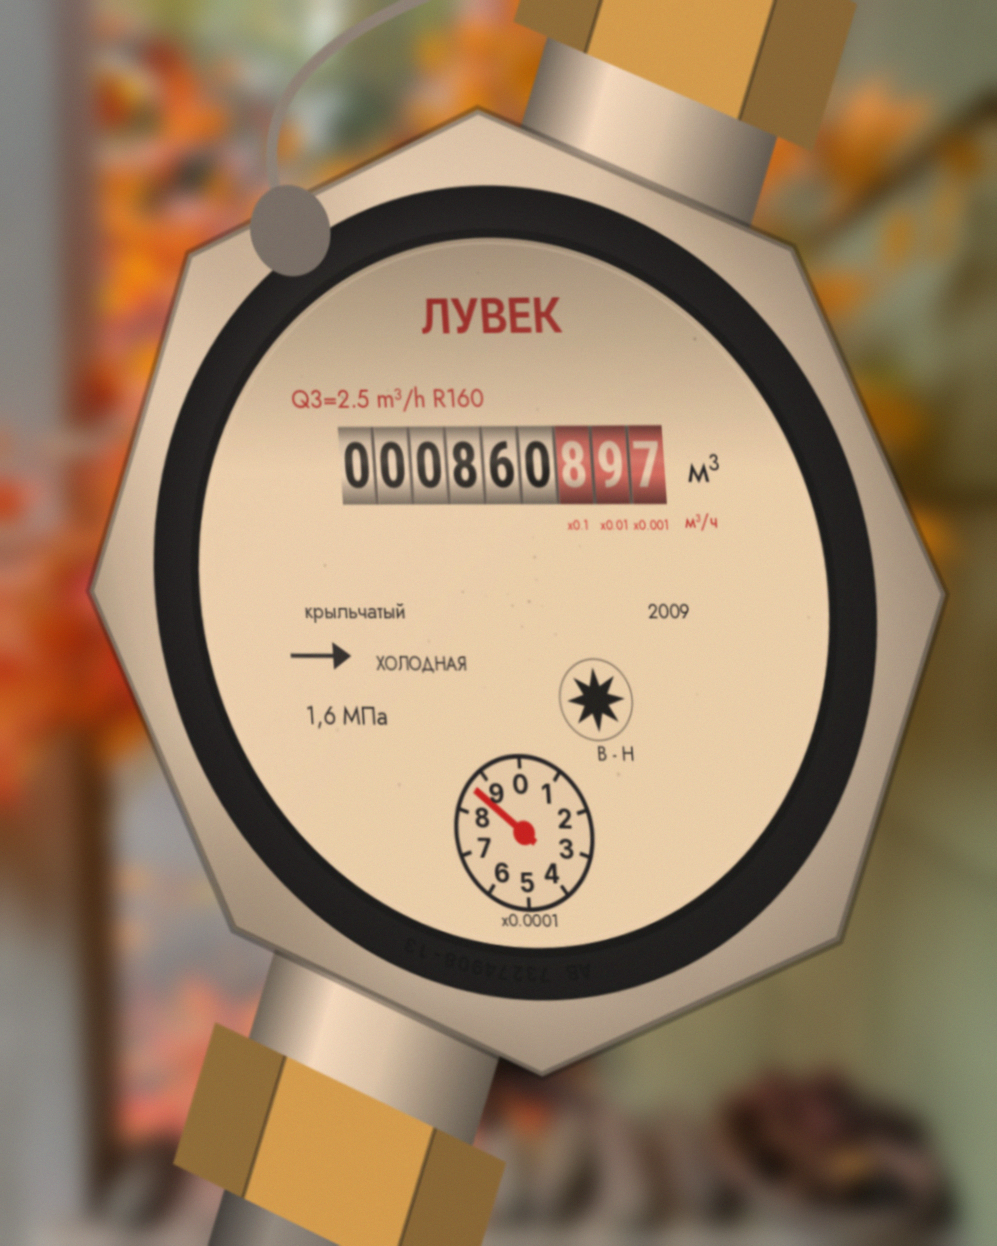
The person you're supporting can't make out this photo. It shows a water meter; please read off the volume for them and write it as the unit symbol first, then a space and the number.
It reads m³ 860.8978
